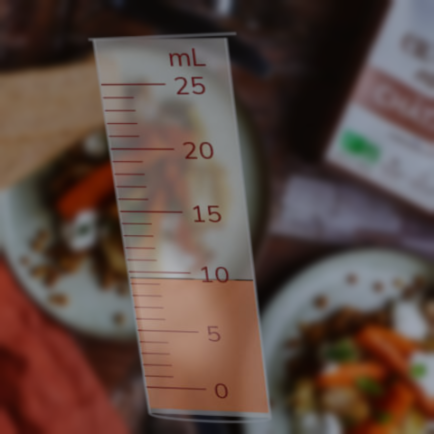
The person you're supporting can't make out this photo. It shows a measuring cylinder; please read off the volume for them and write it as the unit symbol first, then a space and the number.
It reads mL 9.5
